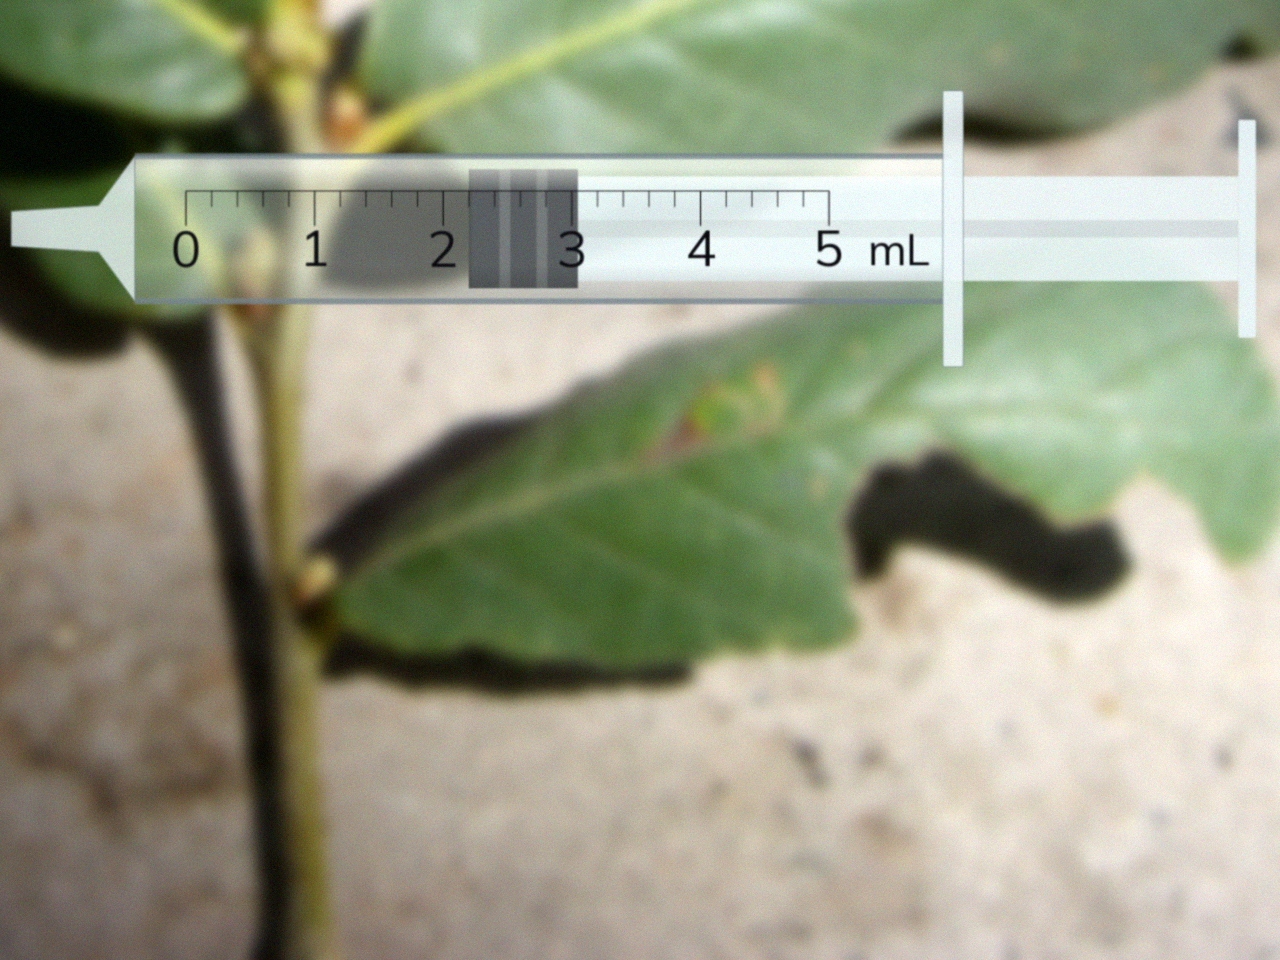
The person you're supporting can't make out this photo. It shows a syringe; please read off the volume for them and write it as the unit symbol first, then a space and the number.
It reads mL 2.2
